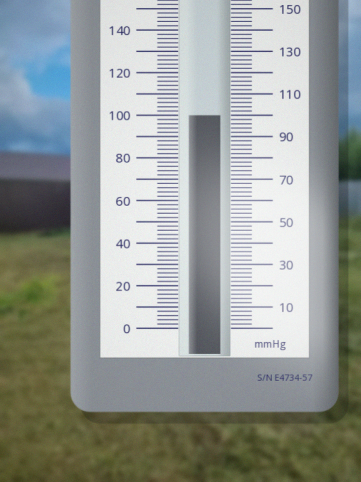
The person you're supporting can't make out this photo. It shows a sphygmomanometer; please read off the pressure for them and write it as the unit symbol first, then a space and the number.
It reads mmHg 100
